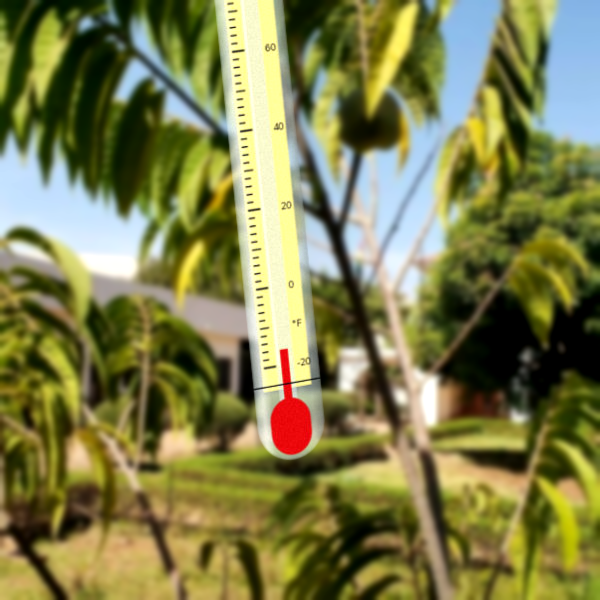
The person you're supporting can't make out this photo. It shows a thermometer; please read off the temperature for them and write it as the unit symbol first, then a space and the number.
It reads °F -16
